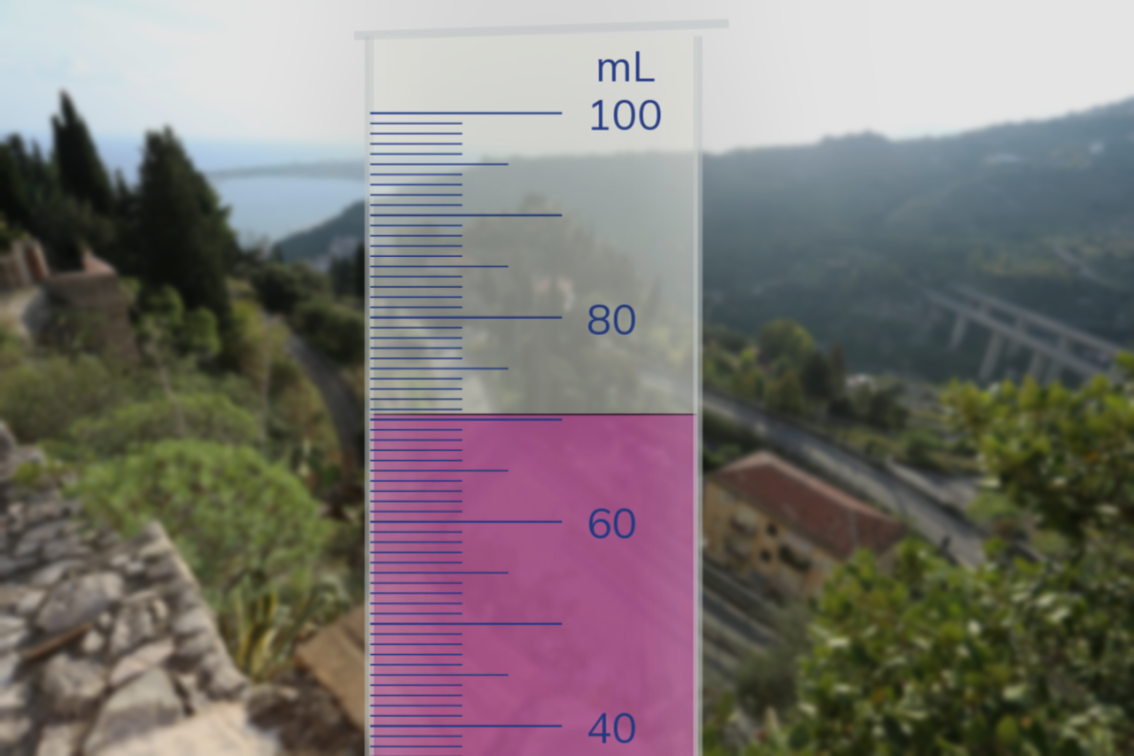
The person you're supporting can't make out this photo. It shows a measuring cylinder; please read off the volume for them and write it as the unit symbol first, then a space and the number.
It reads mL 70.5
